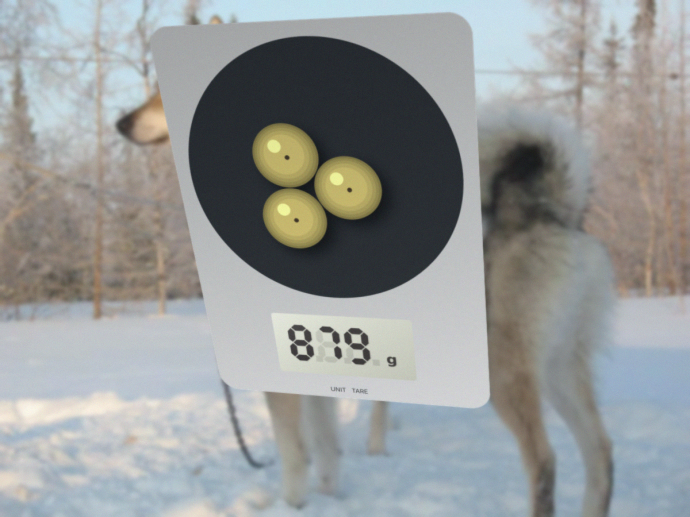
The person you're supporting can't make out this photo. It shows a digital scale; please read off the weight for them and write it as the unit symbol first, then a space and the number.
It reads g 879
